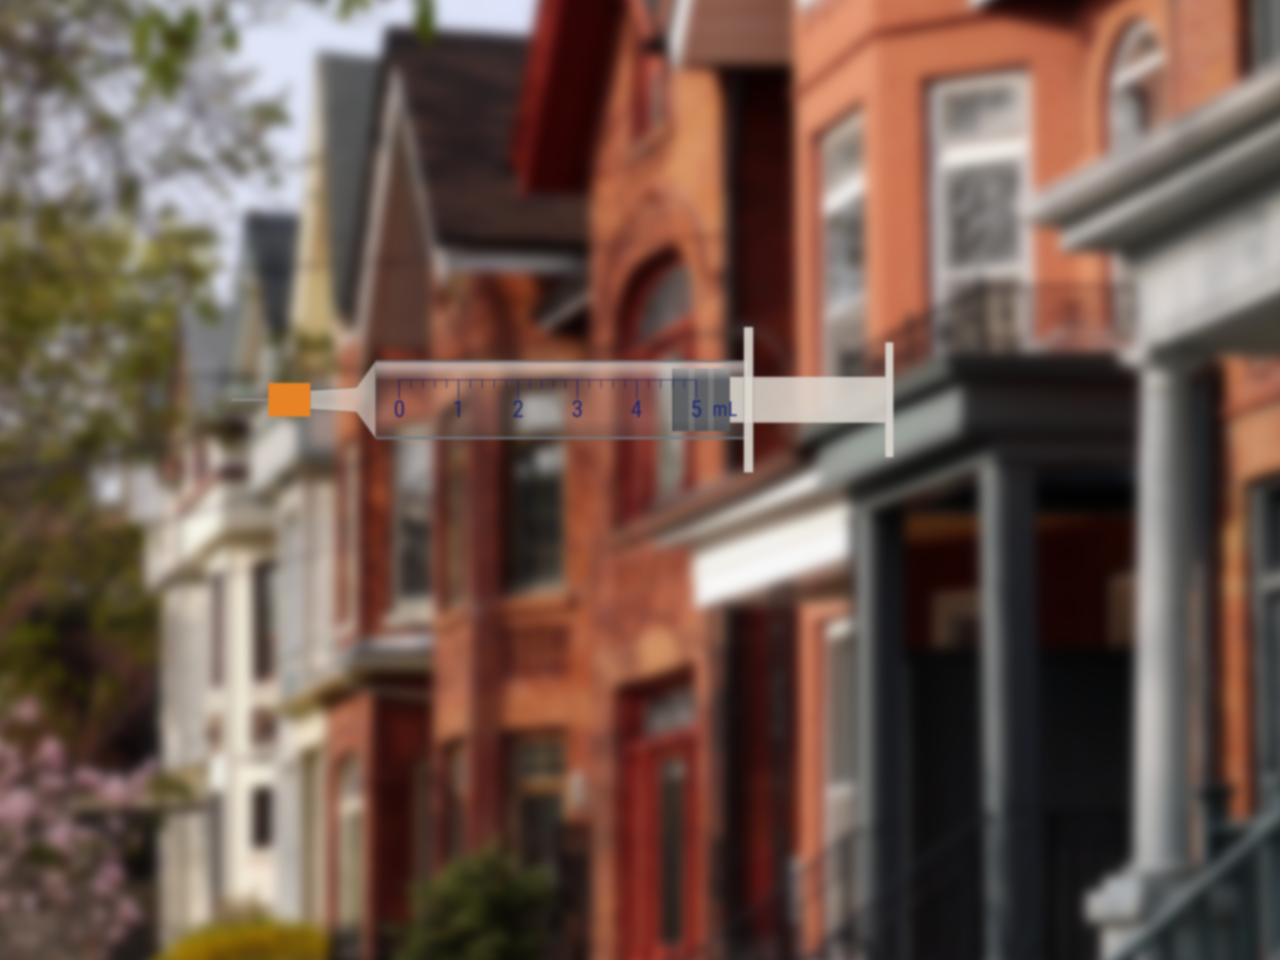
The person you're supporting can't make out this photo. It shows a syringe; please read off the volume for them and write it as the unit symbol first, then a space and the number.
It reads mL 4.6
